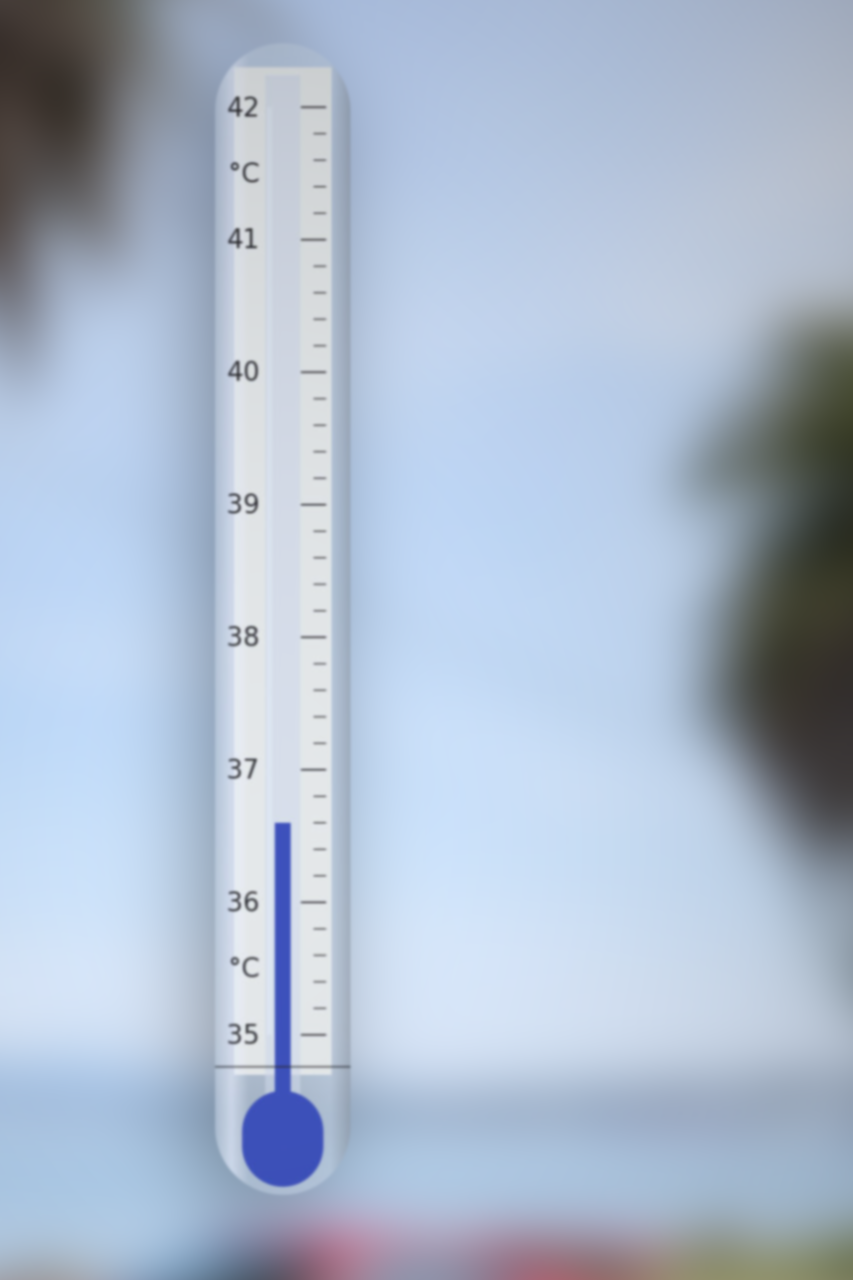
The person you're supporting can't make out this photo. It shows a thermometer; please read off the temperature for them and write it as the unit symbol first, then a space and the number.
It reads °C 36.6
